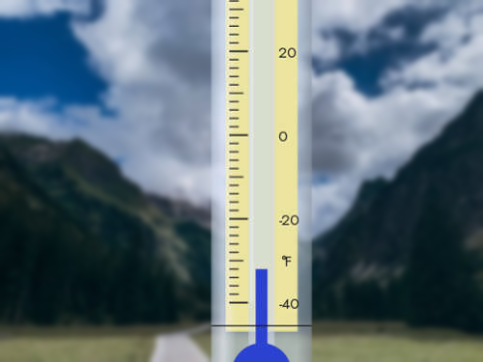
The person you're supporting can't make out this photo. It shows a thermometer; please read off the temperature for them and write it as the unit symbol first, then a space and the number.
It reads °F -32
